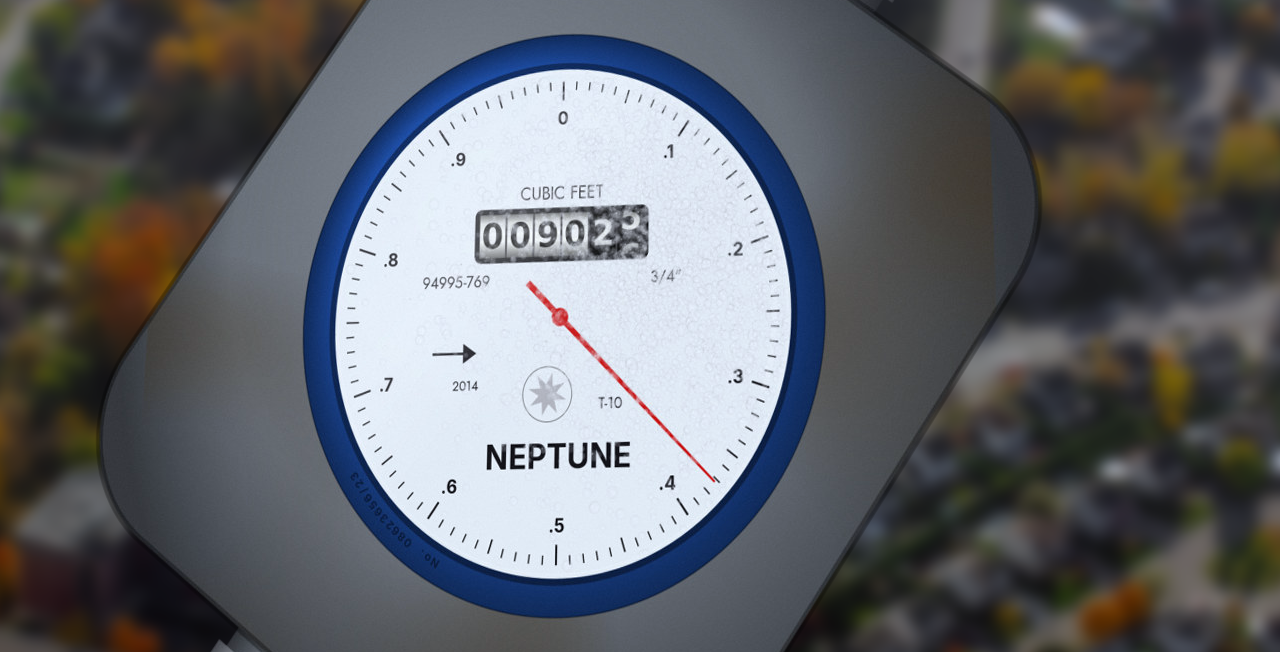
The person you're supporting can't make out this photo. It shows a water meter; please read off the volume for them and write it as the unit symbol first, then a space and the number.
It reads ft³ 9025.37
